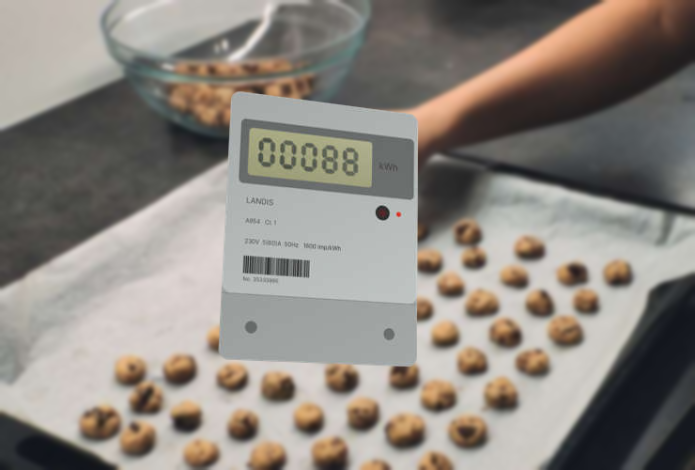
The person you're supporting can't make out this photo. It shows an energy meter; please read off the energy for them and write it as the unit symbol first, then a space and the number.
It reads kWh 88
